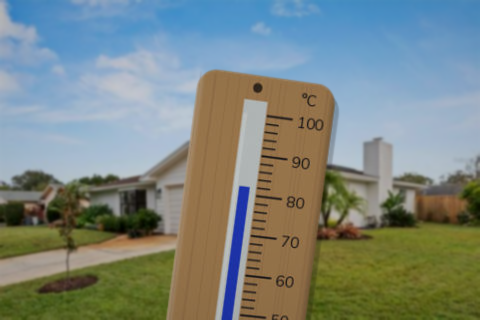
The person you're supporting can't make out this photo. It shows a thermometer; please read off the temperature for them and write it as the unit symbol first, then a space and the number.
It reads °C 82
